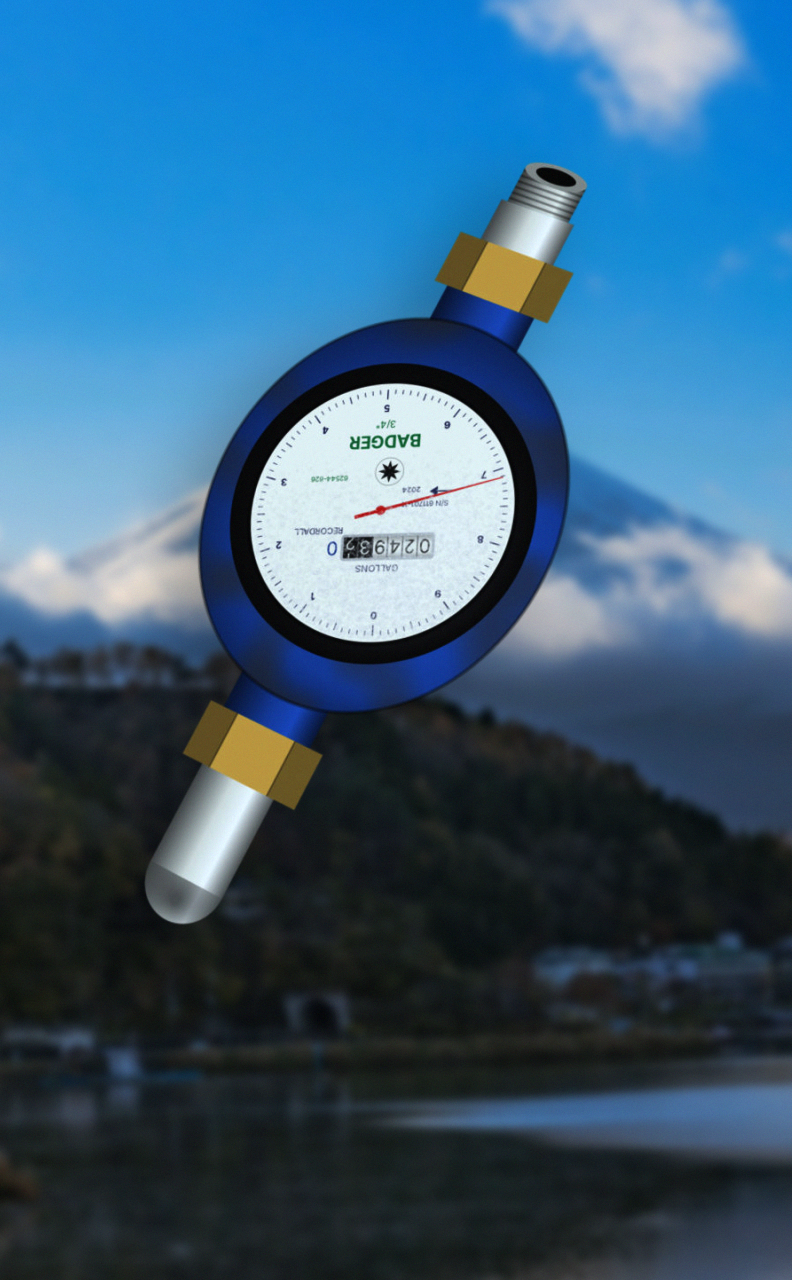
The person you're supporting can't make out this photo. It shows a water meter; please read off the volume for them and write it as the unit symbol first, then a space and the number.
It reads gal 249317.1
